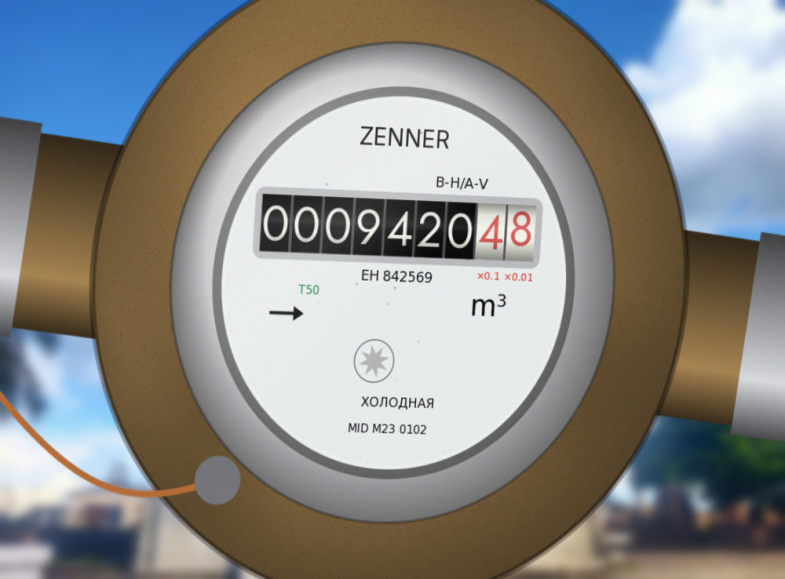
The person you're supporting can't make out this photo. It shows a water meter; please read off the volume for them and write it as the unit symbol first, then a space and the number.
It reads m³ 9420.48
